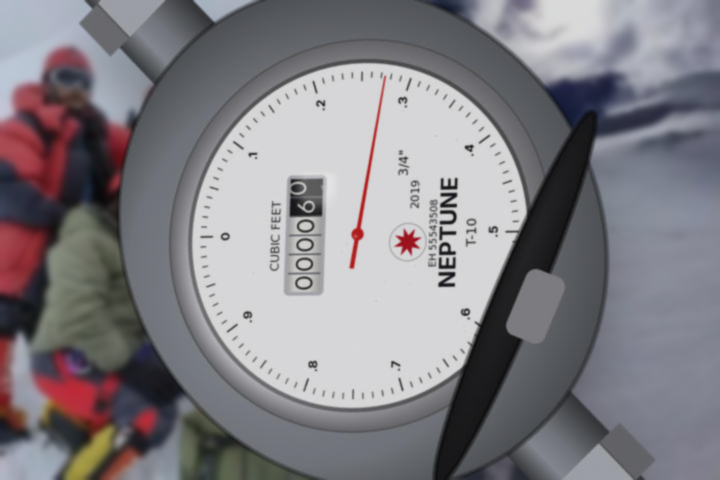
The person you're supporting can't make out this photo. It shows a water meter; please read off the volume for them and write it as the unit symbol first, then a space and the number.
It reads ft³ 60.27
